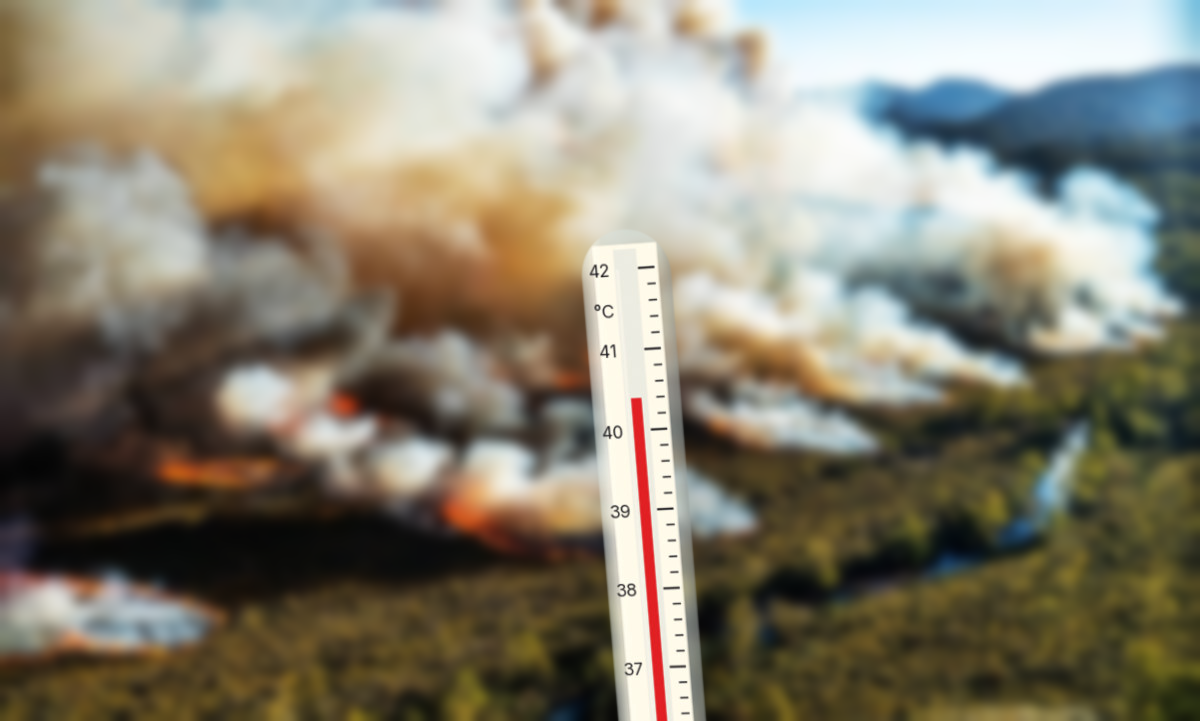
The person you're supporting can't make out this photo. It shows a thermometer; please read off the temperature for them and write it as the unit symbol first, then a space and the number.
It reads °C 40.4
